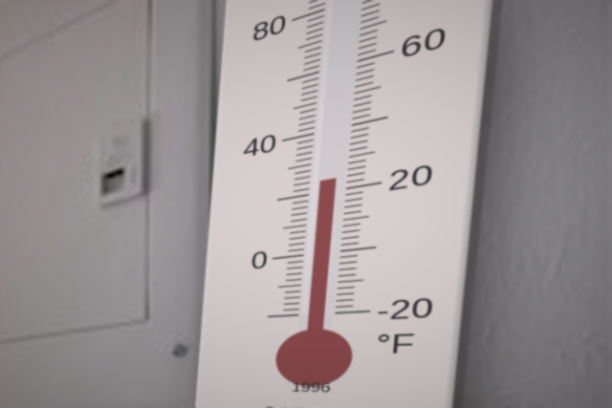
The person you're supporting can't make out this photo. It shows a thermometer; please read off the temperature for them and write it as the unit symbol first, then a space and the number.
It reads °F 24
